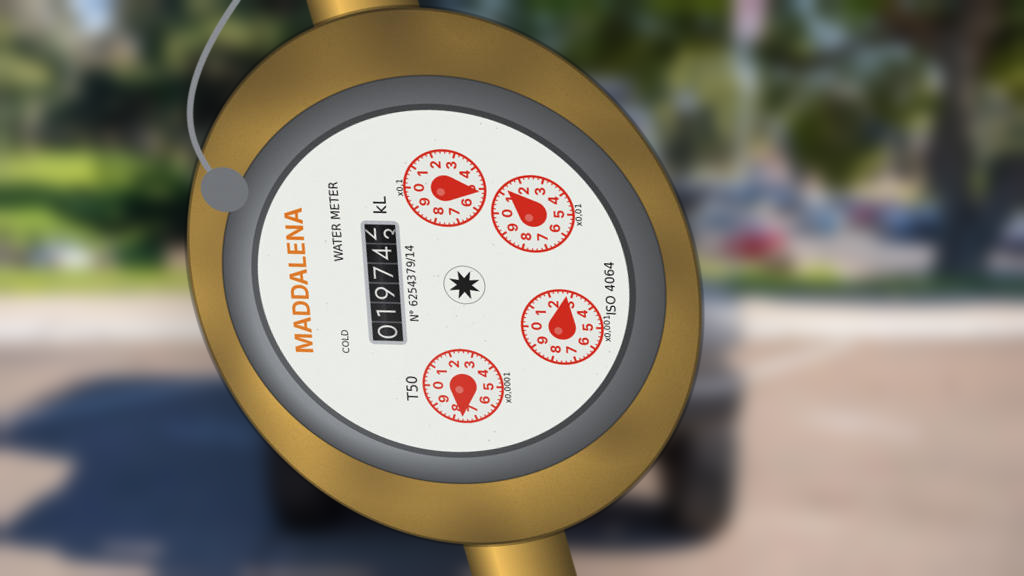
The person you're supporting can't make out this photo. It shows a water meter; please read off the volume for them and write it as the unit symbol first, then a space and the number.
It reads kL 19742.5127
